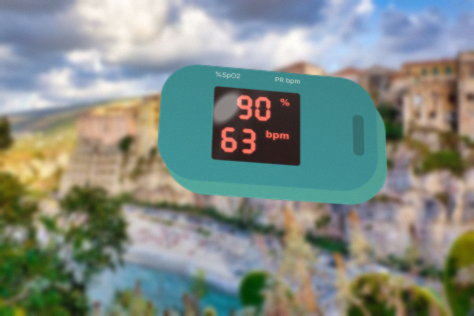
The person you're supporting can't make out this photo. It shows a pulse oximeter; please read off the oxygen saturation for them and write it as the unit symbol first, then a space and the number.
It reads % 90
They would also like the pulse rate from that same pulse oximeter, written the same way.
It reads bpm 63
